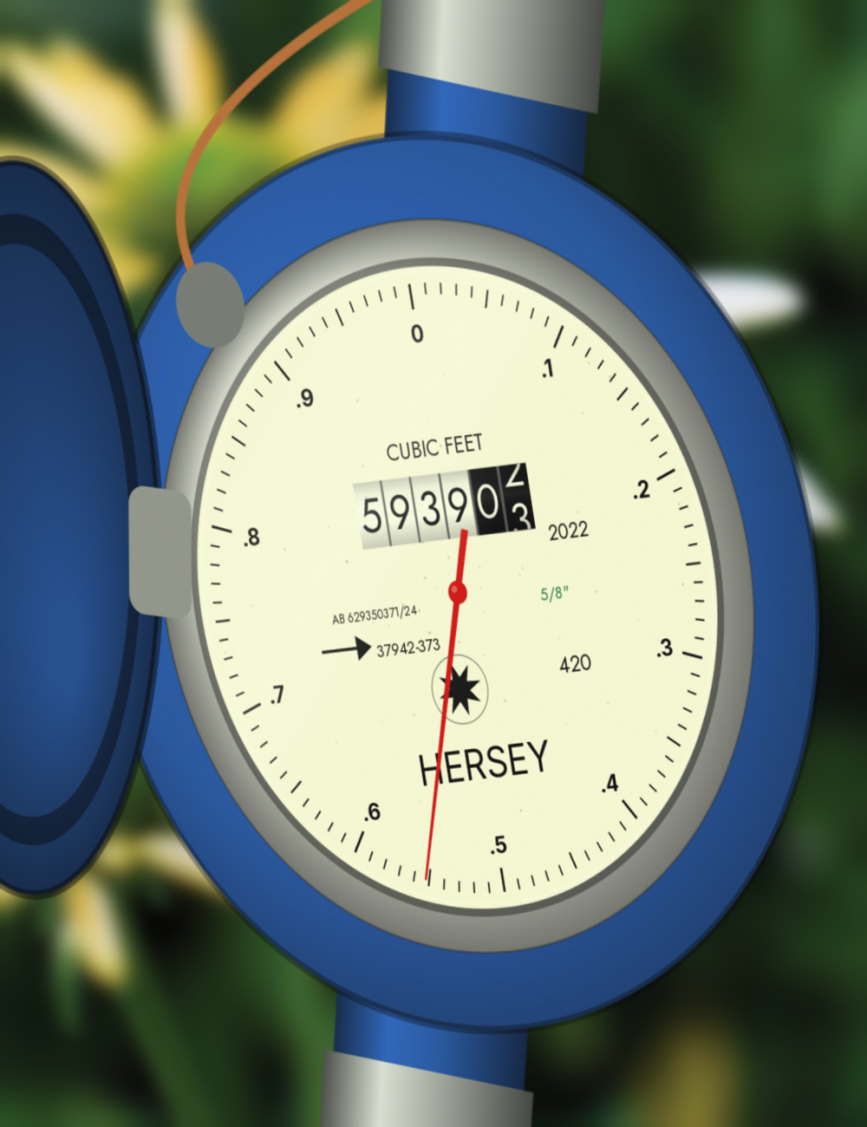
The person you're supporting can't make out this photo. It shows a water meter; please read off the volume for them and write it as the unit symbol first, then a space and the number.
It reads ft³ 593902.55
